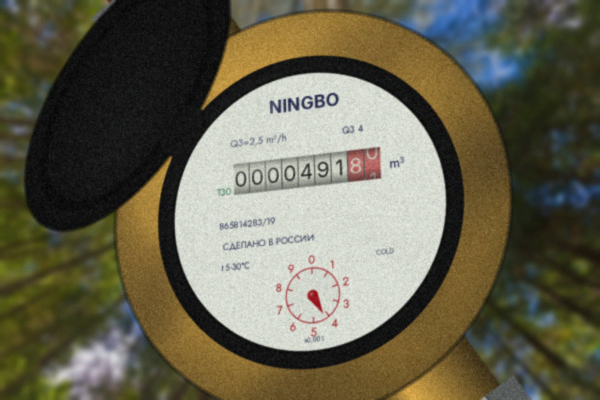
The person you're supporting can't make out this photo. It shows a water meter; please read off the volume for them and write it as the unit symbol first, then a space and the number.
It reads m³ 491.804
